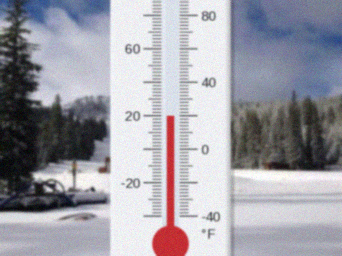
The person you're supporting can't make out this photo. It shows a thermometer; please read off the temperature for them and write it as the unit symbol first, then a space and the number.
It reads °F 20
